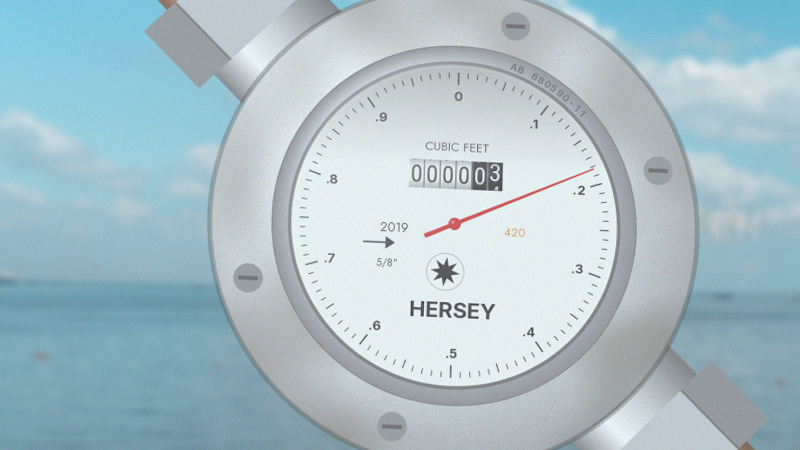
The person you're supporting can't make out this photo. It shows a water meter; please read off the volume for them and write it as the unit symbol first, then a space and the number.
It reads ft³ 3.18
